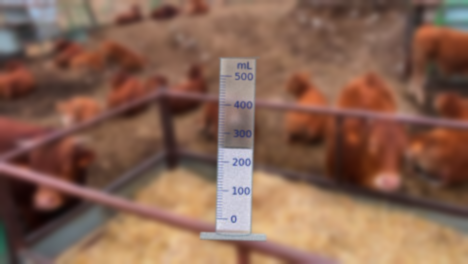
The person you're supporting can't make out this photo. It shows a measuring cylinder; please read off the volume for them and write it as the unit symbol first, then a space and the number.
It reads mL 250
